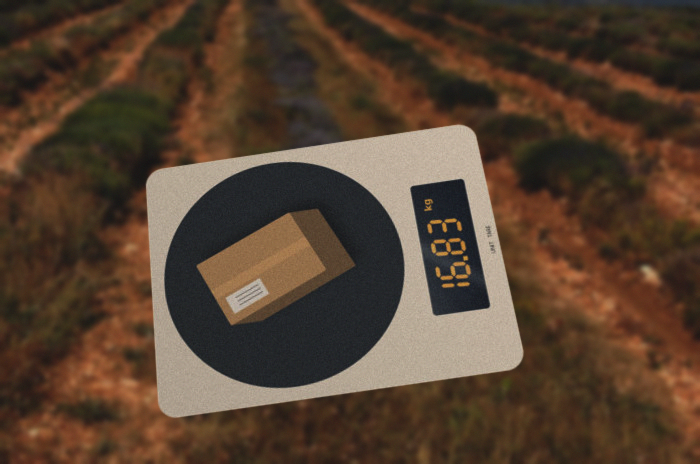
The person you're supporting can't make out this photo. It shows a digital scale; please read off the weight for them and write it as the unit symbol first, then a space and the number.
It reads kg 16.83
